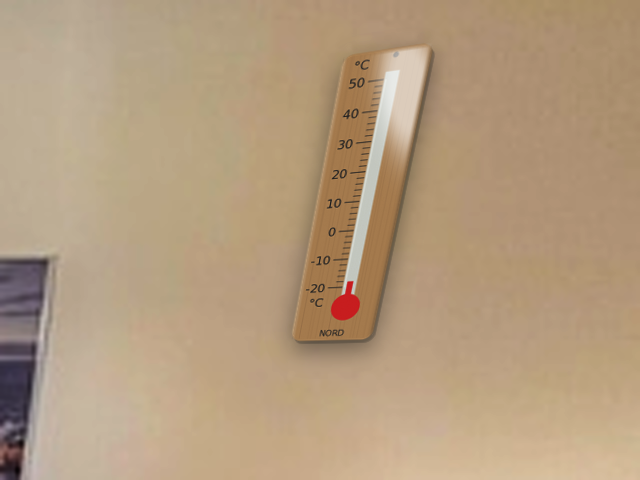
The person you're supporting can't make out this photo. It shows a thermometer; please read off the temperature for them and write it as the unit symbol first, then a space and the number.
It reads °C -18
